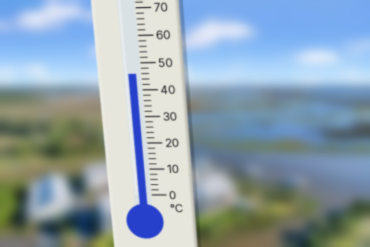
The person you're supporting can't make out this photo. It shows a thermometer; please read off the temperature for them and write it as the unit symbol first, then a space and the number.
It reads °C 46
